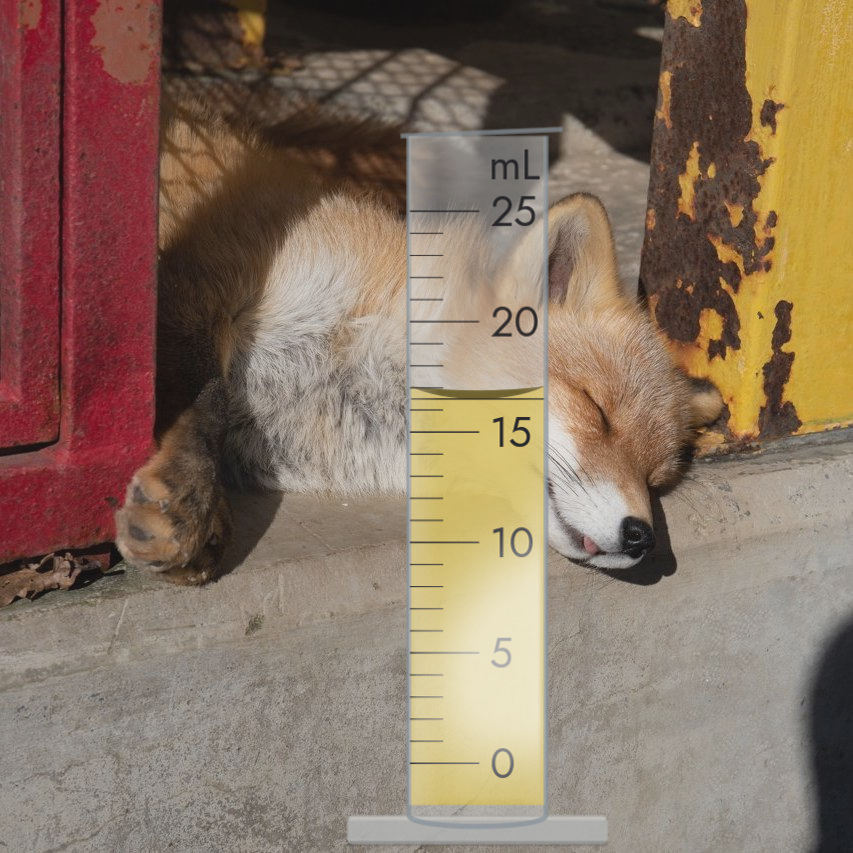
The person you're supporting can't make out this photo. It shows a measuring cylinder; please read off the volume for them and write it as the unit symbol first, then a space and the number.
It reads mL 16.5
